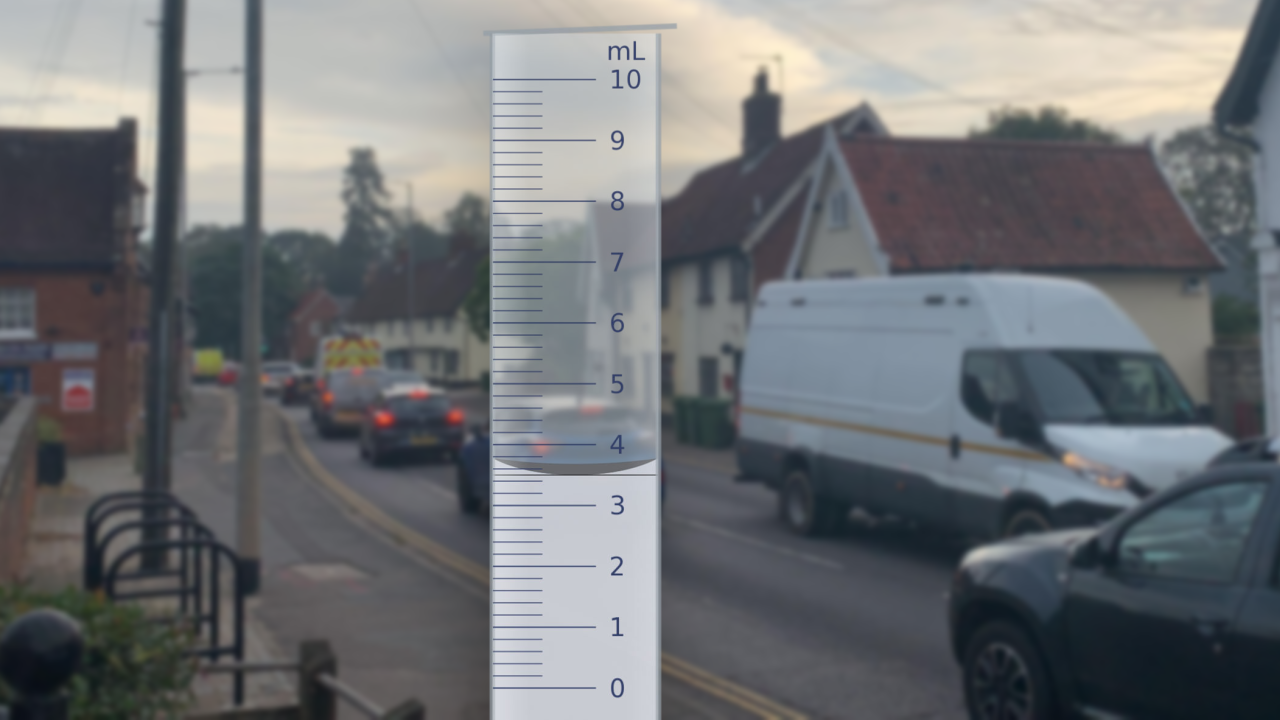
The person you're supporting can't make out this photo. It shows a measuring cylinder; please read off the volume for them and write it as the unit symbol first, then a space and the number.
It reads mL 3.5
